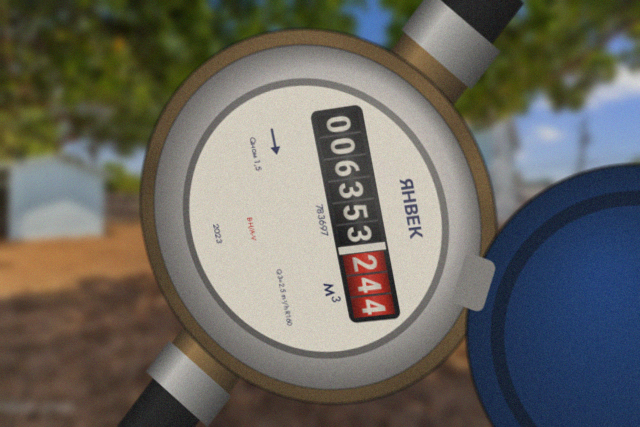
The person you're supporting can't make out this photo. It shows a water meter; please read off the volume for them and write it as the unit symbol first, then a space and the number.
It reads m³ 6353.244
